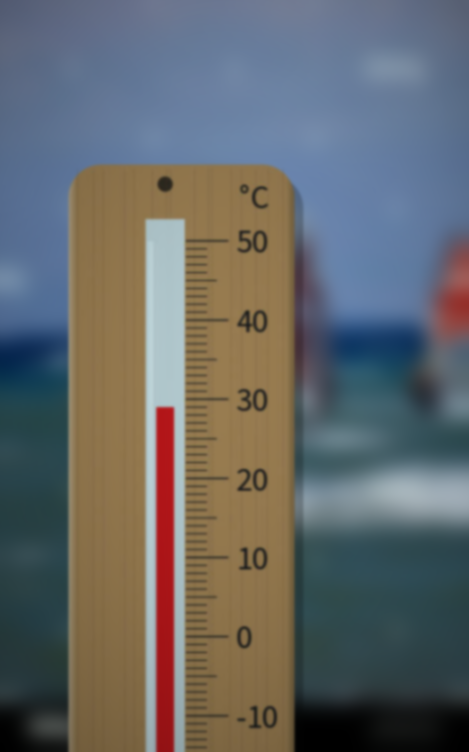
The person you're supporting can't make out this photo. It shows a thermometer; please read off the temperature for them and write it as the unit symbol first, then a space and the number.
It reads °C 29
